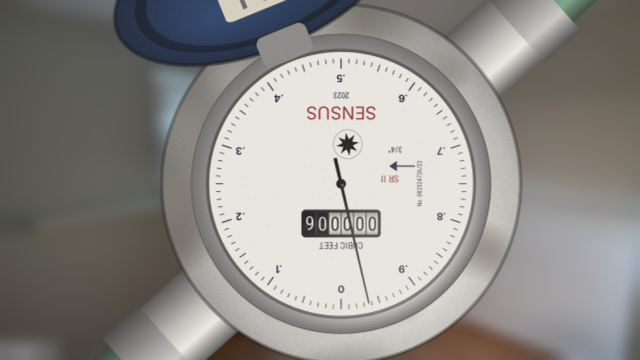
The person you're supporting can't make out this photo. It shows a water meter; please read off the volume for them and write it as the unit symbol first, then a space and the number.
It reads ft³ 5.96
